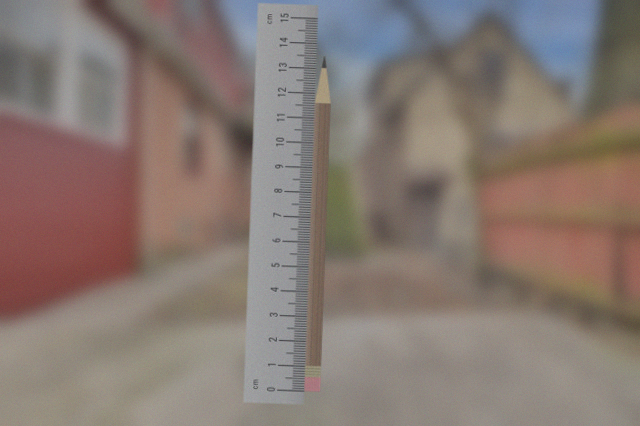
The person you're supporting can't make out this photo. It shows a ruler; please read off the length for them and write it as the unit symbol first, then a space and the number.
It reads cm 13.5
